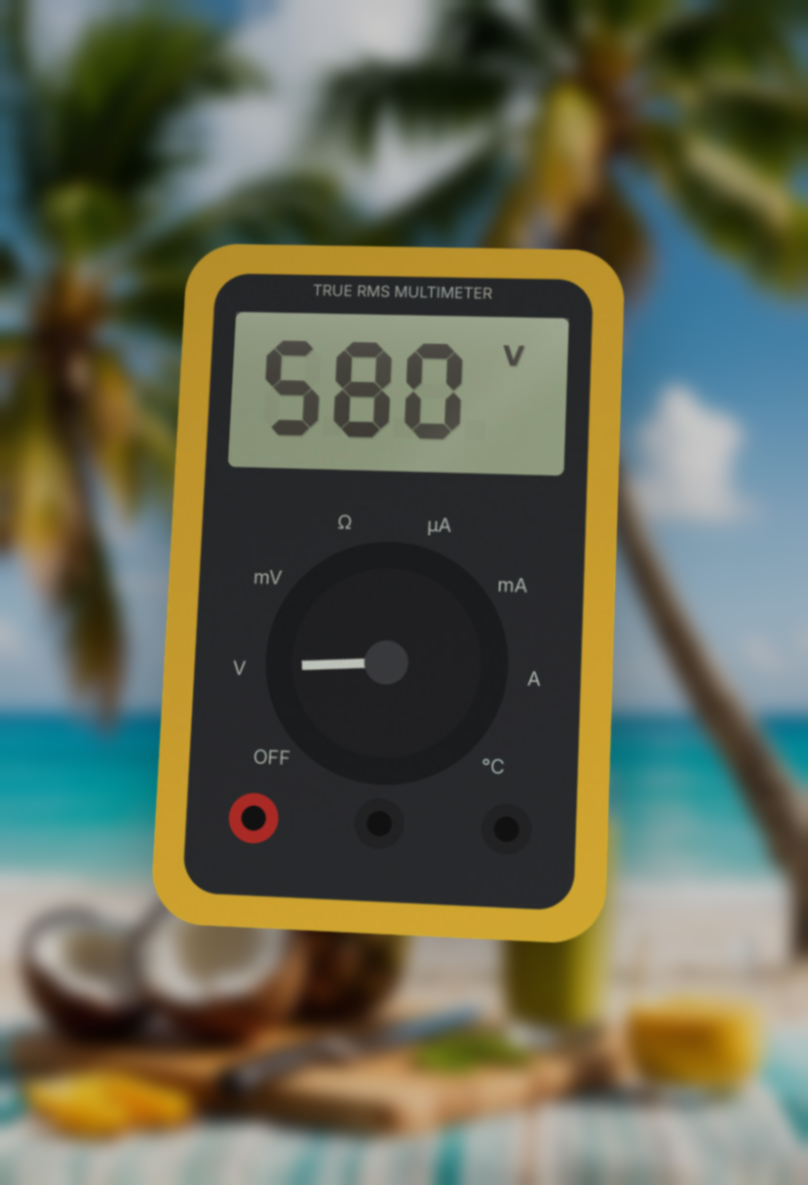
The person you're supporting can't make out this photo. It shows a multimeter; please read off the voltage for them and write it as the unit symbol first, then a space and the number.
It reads V 580
